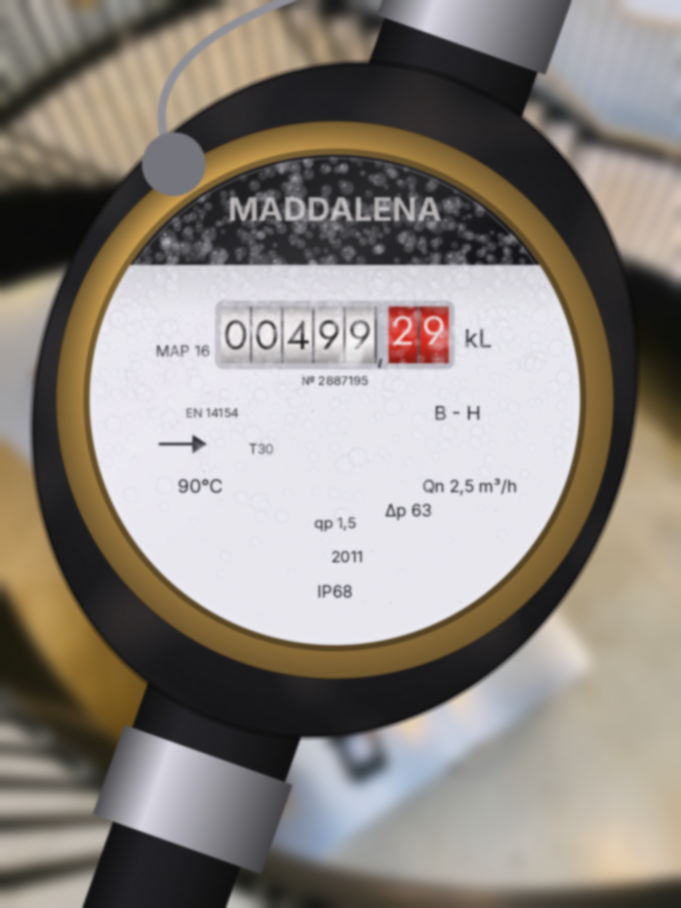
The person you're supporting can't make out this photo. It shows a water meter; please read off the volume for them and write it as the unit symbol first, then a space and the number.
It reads kL 499.29
